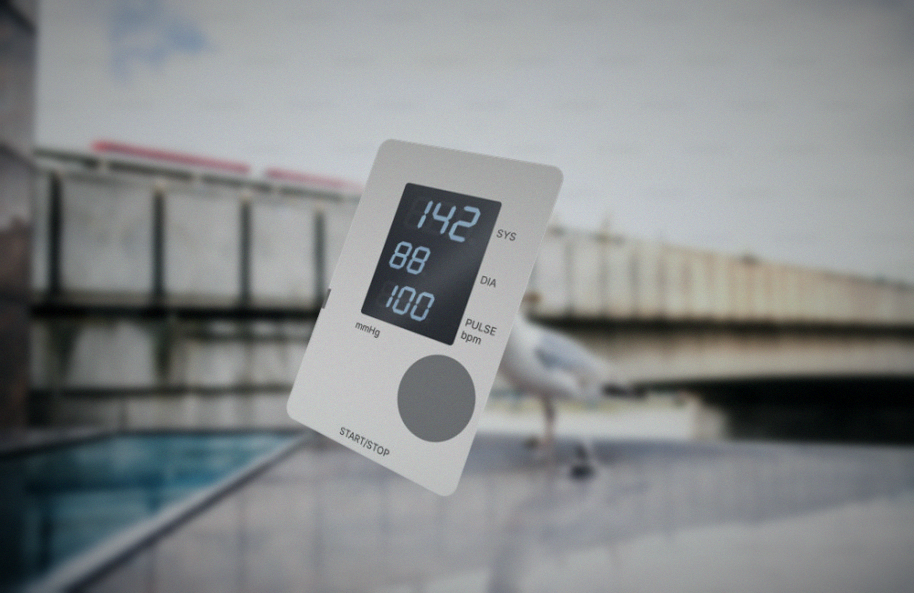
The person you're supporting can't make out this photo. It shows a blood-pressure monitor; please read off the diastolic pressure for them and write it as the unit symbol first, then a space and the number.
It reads mmHg 88
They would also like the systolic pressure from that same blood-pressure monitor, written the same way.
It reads mmHg 142
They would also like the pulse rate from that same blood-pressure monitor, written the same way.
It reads bpm 100
